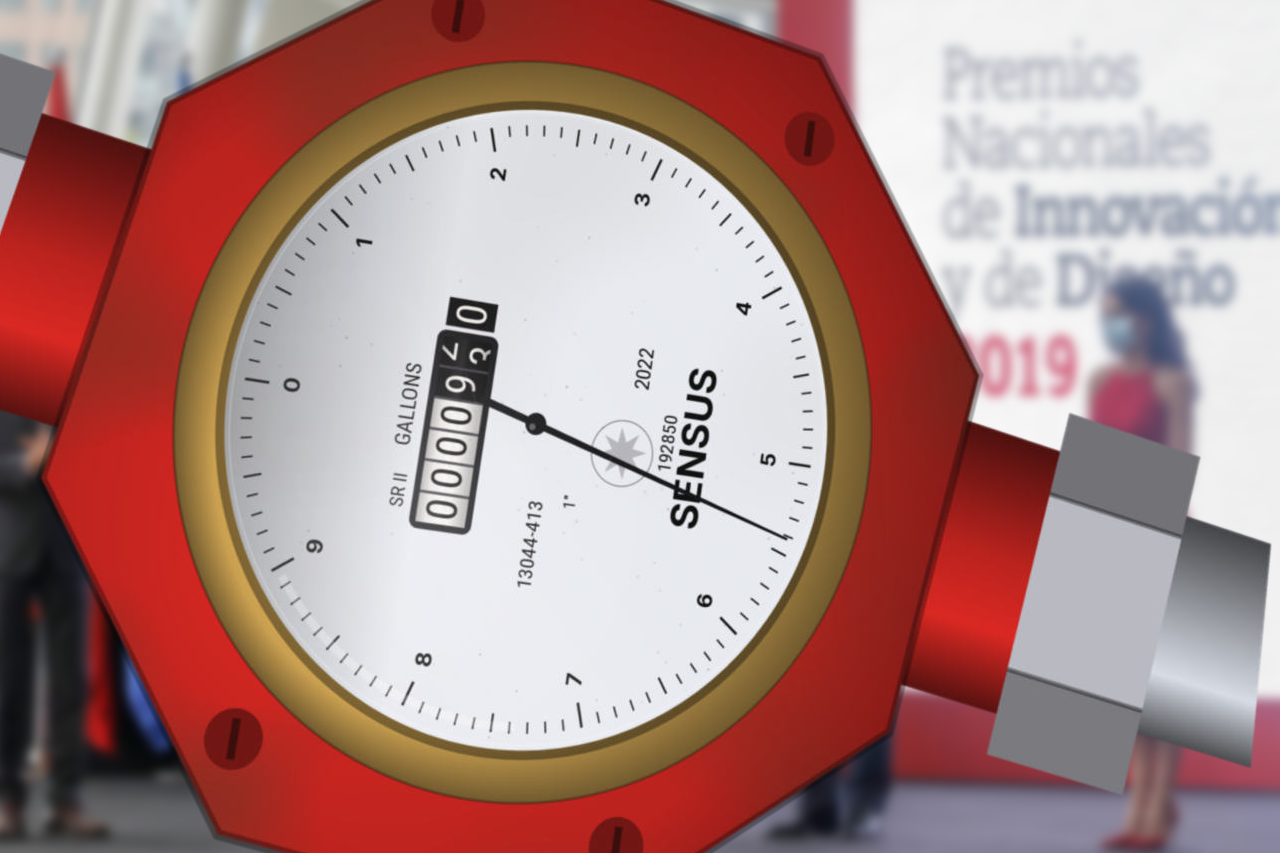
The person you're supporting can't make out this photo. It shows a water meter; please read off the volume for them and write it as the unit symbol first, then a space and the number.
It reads gal 925.4
